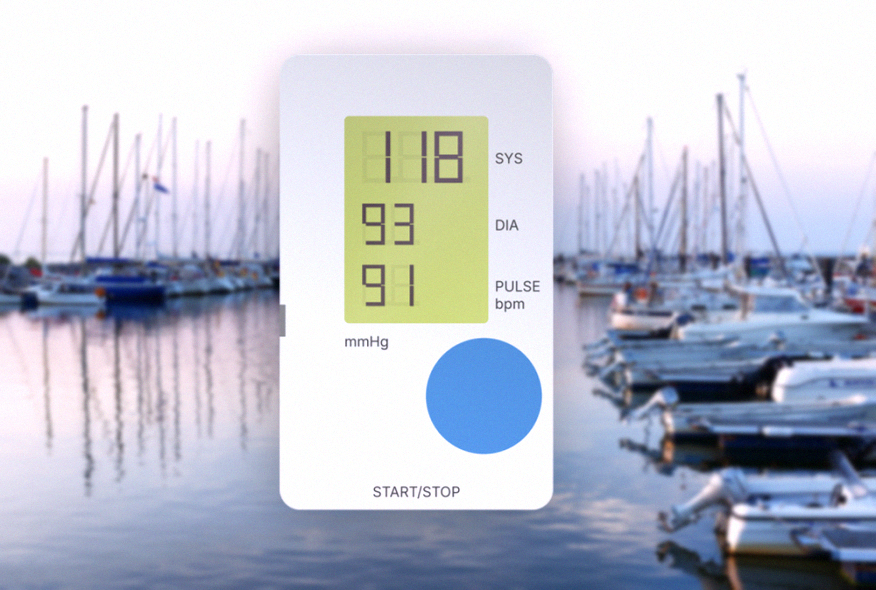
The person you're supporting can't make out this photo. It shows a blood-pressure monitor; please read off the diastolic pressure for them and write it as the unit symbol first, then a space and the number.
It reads mmHg 93
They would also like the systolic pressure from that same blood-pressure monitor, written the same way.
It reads mmHg 118
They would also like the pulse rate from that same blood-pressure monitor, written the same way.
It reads bpm 91
